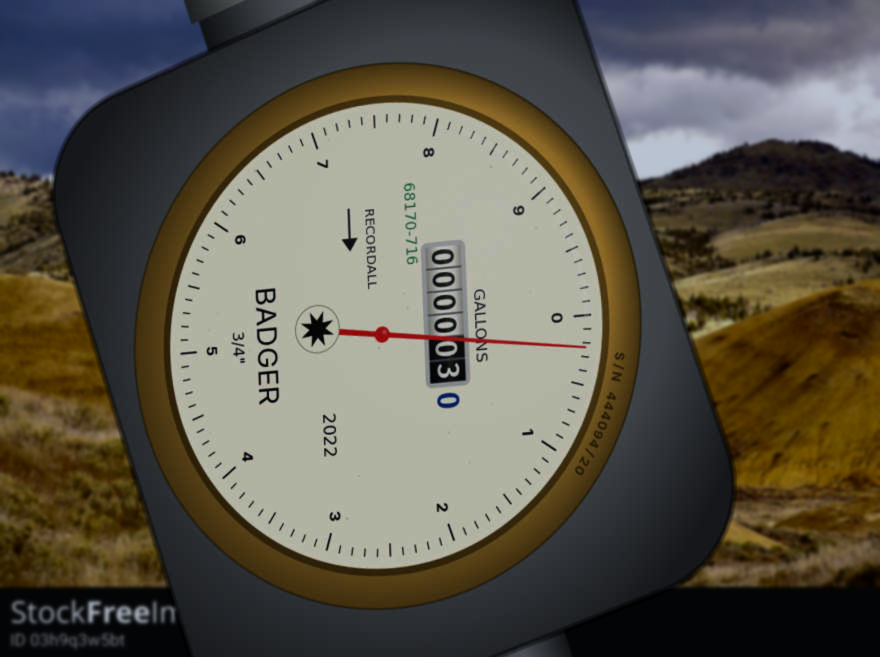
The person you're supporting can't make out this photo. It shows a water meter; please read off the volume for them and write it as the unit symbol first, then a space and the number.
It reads gal 30.2
